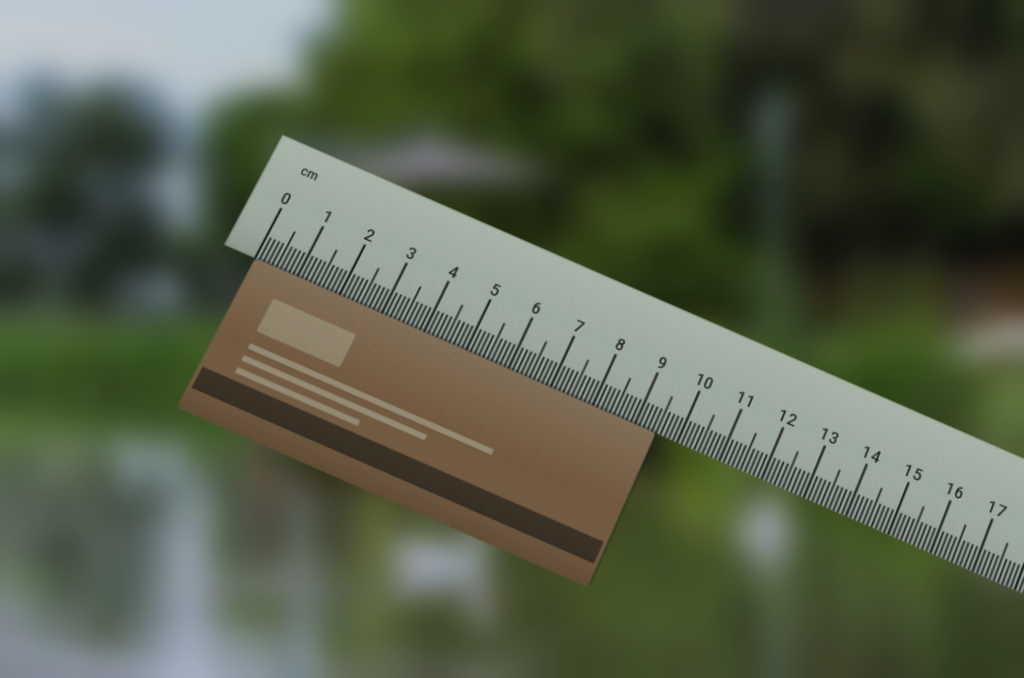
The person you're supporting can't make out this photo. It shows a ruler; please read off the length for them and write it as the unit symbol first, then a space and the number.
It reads cm 9.5
